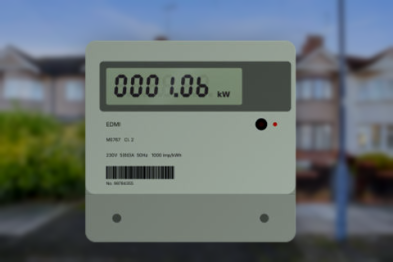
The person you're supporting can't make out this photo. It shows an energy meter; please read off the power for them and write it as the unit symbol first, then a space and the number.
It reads kW 1.06
